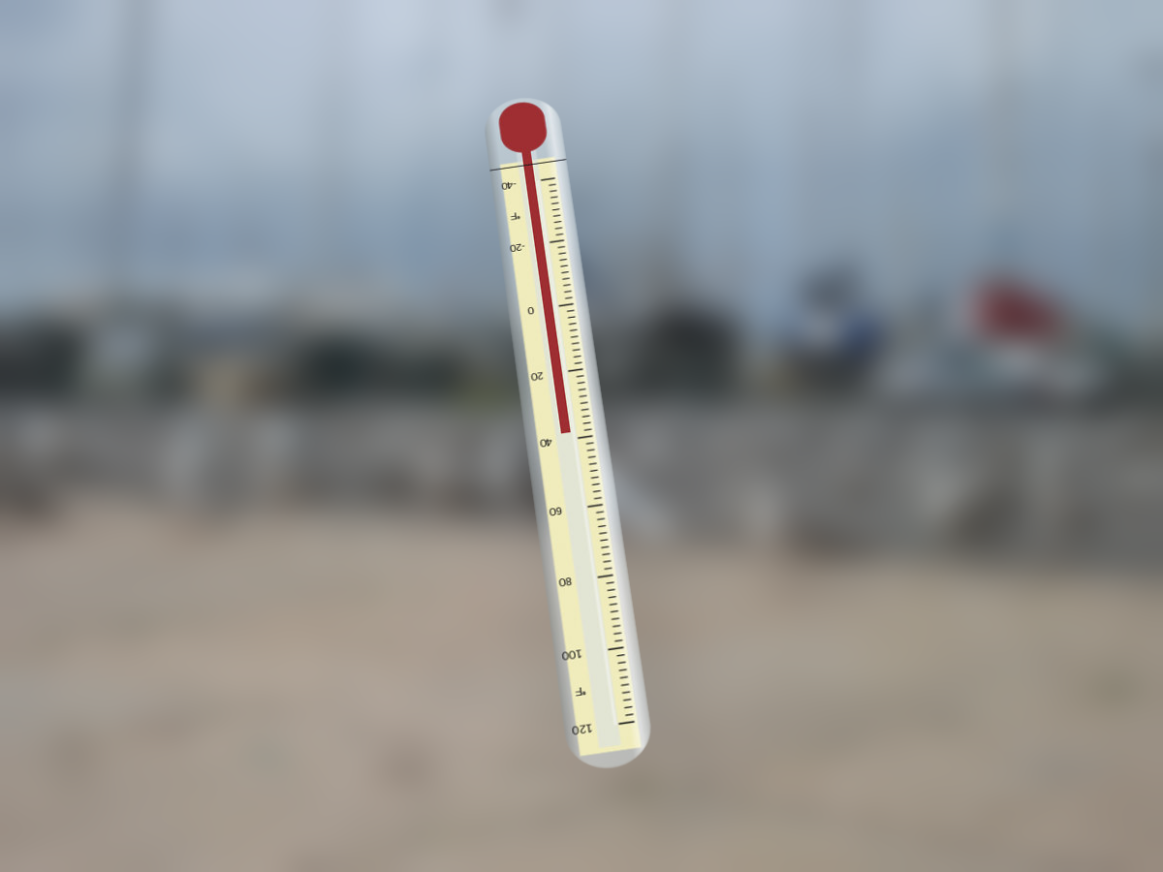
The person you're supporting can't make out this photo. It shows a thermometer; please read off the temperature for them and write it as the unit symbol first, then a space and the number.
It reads °F 38
